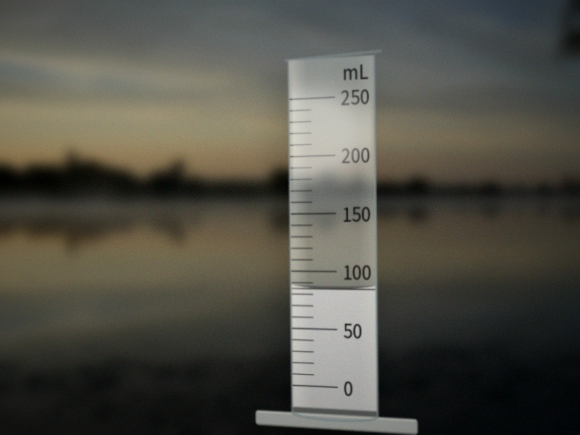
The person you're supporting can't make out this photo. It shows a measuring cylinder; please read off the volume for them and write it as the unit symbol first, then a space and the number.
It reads mL 85
